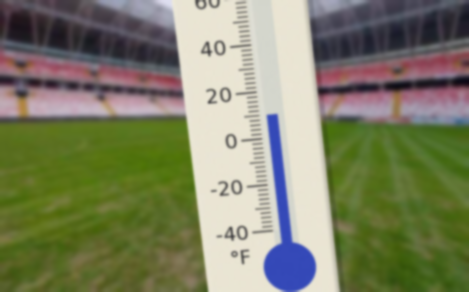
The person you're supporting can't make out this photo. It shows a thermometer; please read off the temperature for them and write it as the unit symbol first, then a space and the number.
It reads °F 10
